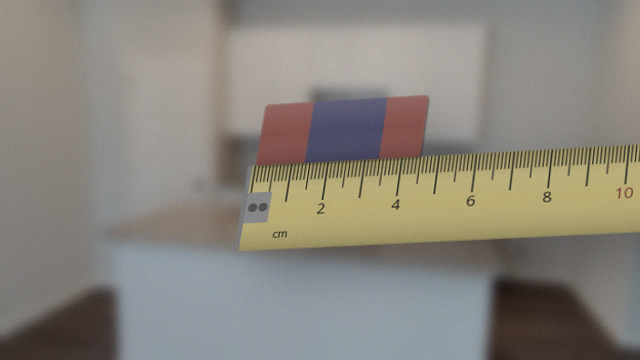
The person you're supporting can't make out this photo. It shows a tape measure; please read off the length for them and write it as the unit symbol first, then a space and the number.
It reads cm 4.5
